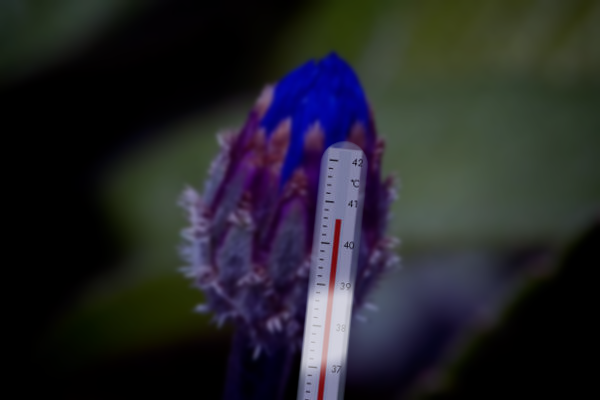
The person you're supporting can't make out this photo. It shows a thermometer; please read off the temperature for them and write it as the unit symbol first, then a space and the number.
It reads °C 40.6
